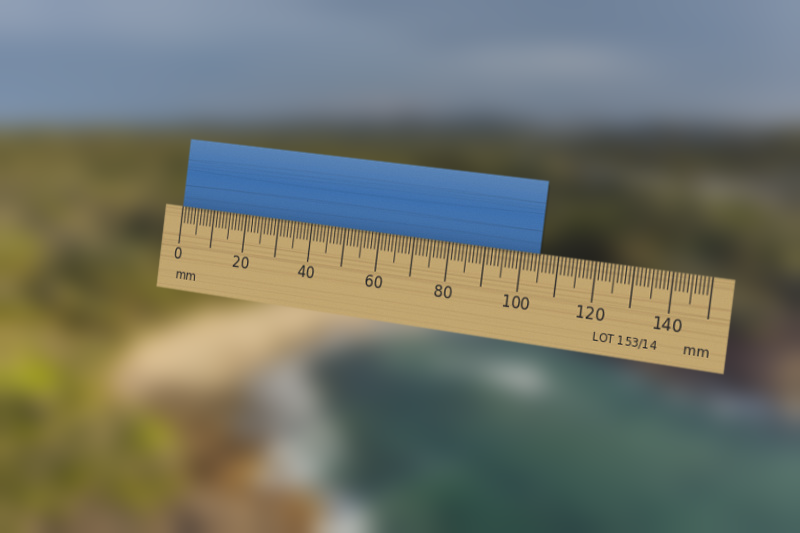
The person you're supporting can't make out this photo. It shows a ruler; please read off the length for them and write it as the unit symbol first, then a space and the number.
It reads mm 105
